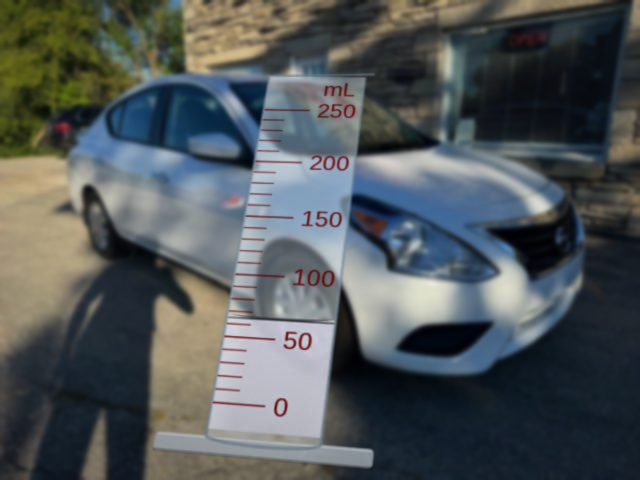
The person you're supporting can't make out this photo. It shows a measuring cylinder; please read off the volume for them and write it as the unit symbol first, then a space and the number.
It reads mL 65
